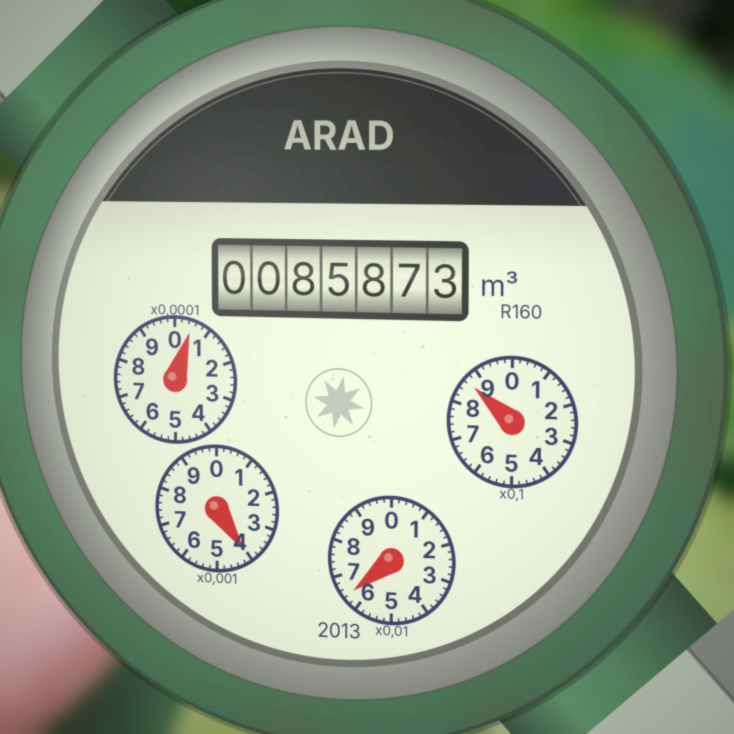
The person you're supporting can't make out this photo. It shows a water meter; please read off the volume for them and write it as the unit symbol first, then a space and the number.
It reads m³ 85873.8640
